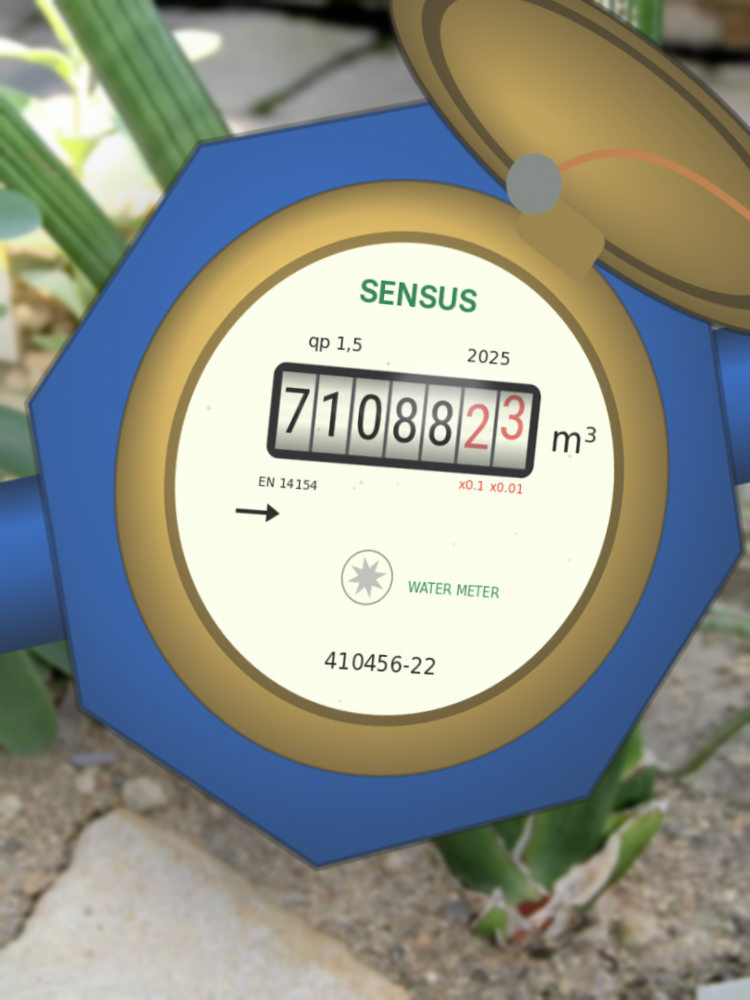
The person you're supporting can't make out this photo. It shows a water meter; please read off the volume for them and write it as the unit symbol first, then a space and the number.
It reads m³ 71088.23
